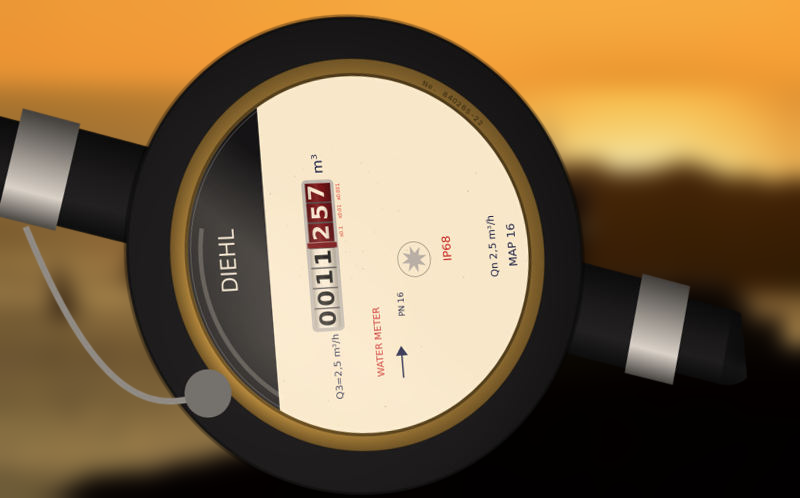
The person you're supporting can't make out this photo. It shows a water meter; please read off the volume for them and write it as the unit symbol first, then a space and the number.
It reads m³ 11.257
